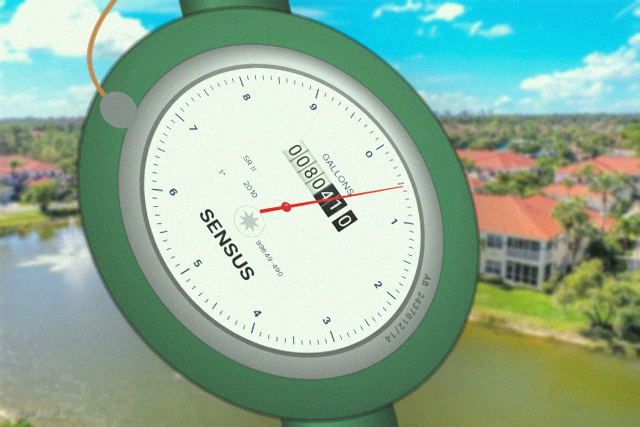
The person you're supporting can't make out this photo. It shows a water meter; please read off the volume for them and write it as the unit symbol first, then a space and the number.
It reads gal 80410.5
